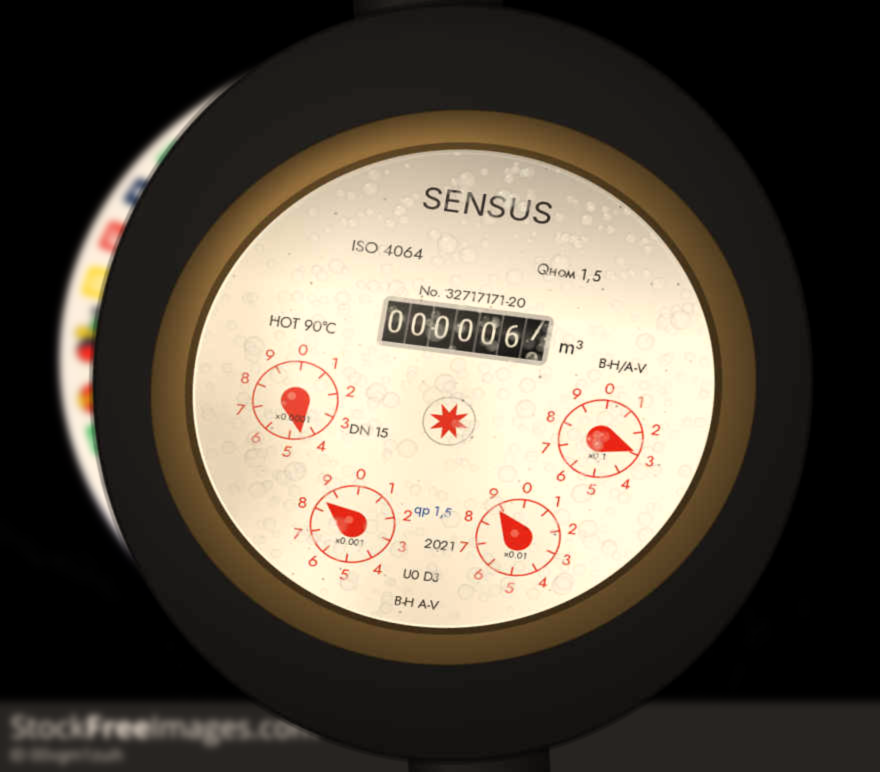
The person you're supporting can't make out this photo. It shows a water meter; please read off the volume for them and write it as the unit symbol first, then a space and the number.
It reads m³ 67.2884
